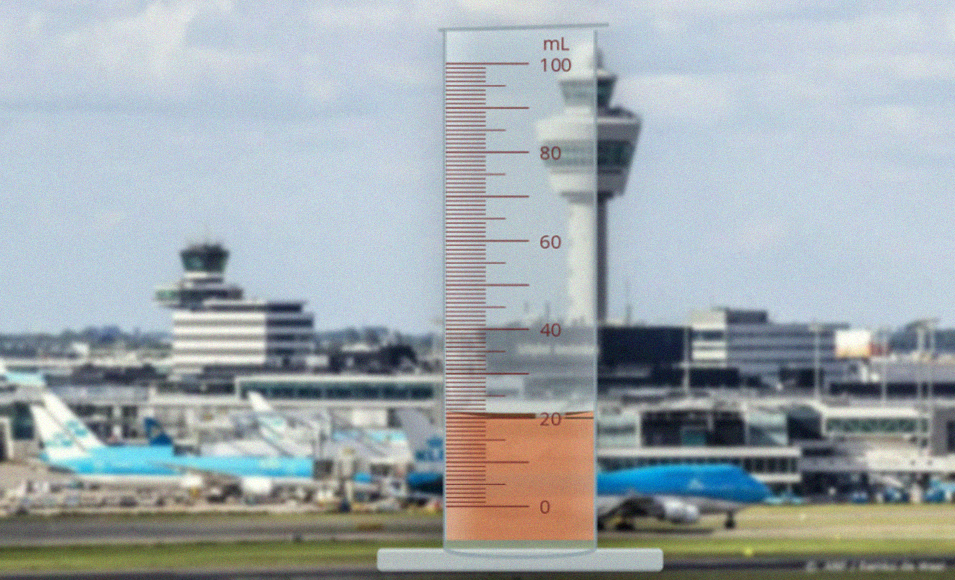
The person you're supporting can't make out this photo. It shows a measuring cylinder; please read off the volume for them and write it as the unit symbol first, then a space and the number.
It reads mL 20
